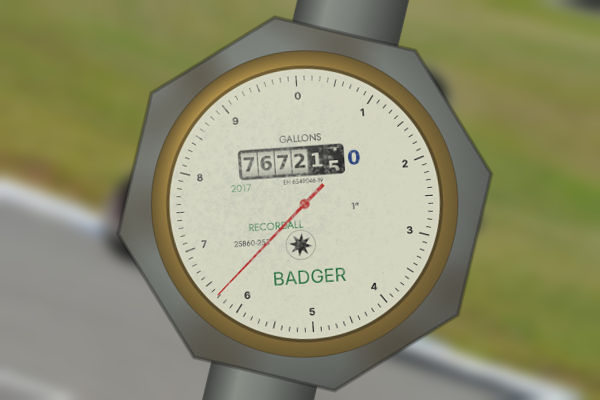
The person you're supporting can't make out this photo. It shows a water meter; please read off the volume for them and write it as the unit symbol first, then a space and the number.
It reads gal 7672146.3
